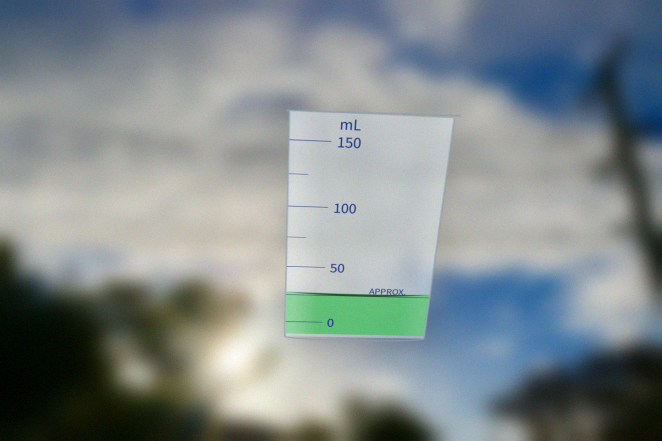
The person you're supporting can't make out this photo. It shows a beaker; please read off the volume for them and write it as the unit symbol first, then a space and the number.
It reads mL 25
